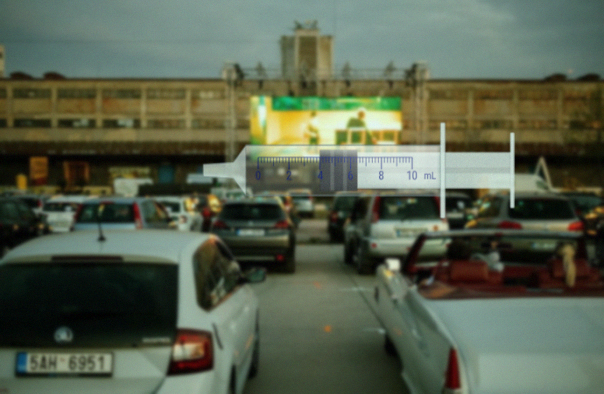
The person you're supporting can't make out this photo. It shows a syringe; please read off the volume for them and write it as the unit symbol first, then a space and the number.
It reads mL 4
